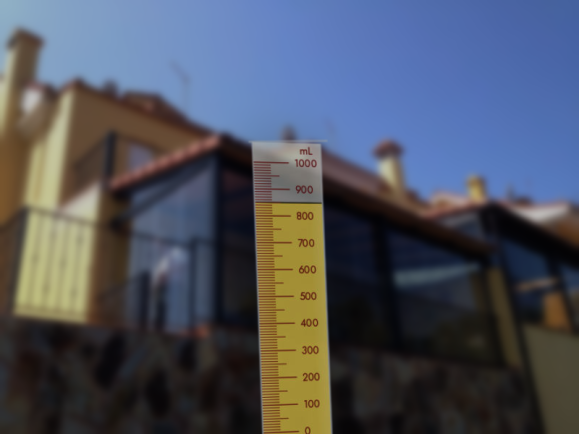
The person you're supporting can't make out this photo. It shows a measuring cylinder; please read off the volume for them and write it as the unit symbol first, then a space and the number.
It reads mL 850
